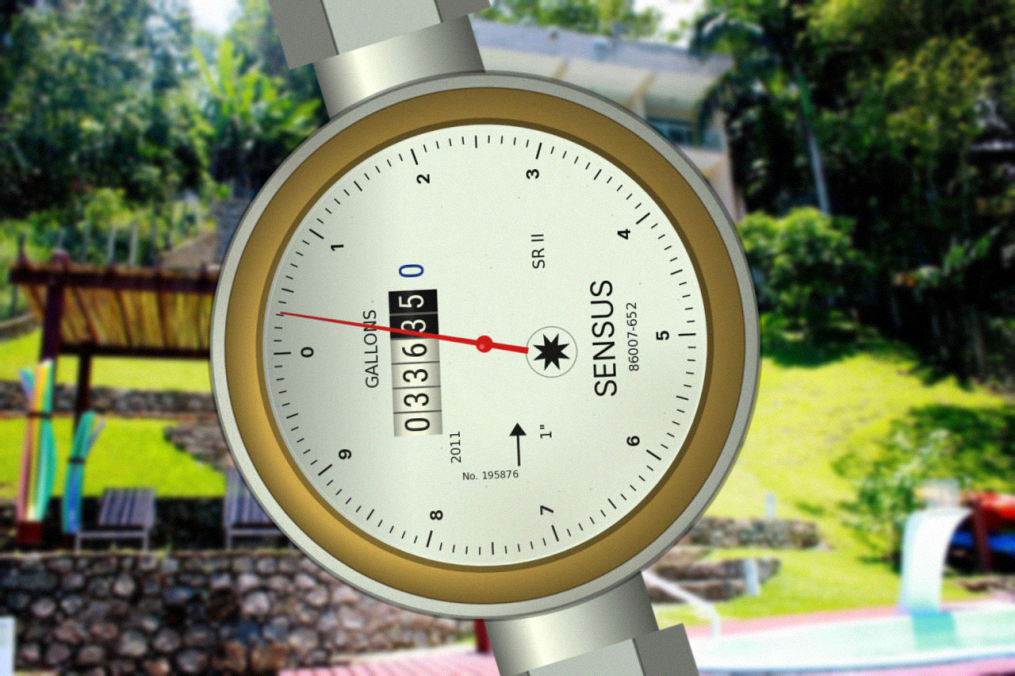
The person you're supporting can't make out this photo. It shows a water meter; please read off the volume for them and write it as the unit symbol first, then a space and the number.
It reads gal 336350.3
